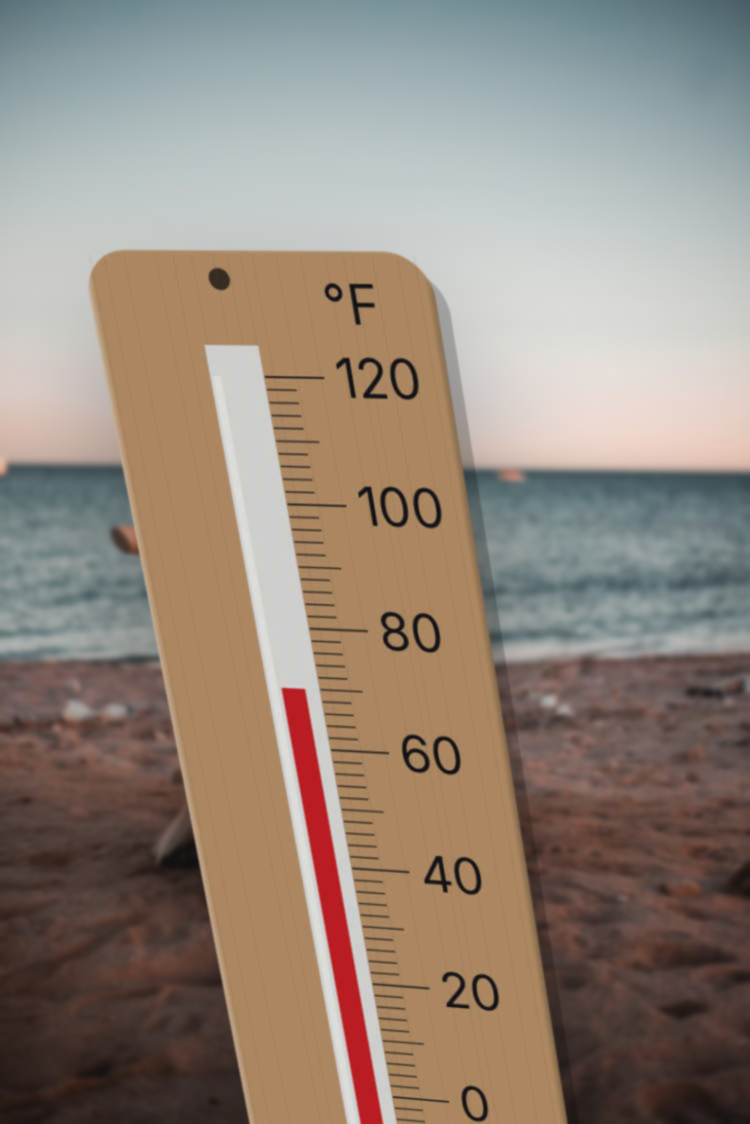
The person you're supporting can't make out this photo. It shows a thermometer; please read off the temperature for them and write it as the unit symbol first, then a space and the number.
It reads °F 70
